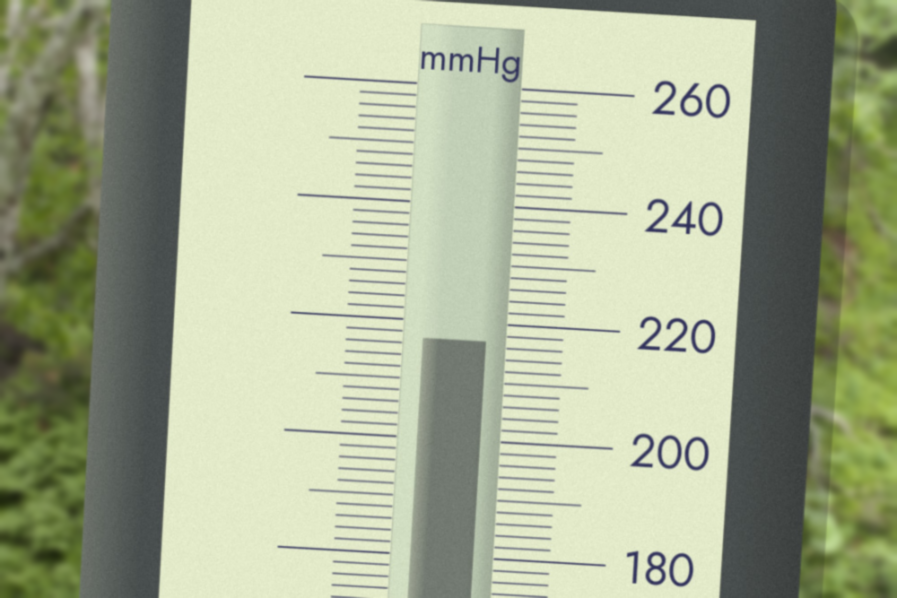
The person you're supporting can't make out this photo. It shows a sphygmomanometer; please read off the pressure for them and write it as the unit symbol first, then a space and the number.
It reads mmHg 217
